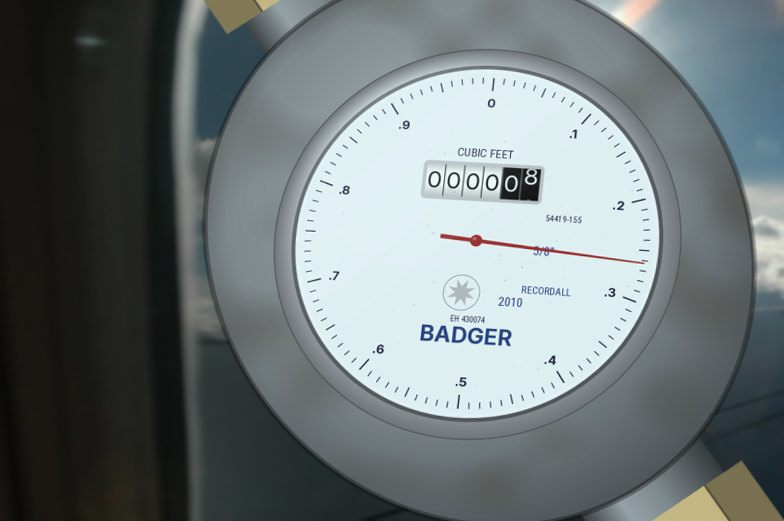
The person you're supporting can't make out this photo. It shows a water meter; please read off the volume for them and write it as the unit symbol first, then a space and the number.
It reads ft³ 8.26
